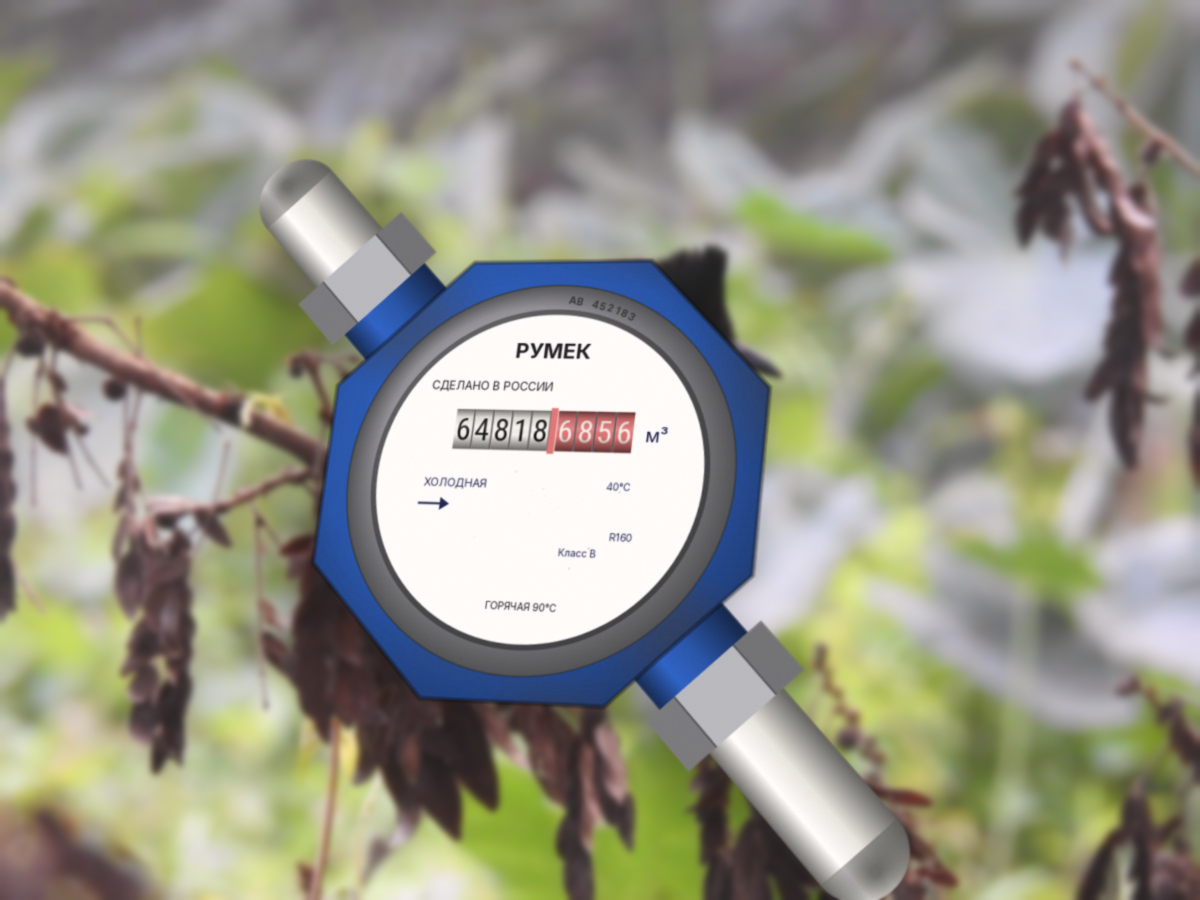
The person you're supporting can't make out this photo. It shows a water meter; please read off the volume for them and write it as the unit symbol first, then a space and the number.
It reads m³ 64818.6856
